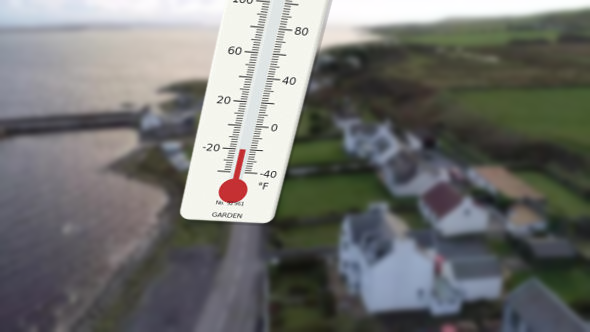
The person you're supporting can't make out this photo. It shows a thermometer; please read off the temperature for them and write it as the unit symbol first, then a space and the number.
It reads °F -20
